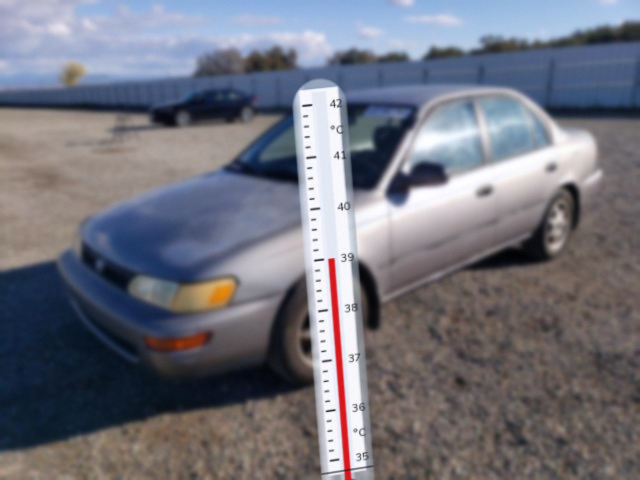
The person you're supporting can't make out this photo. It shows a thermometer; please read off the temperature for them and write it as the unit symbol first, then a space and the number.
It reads °C 39
